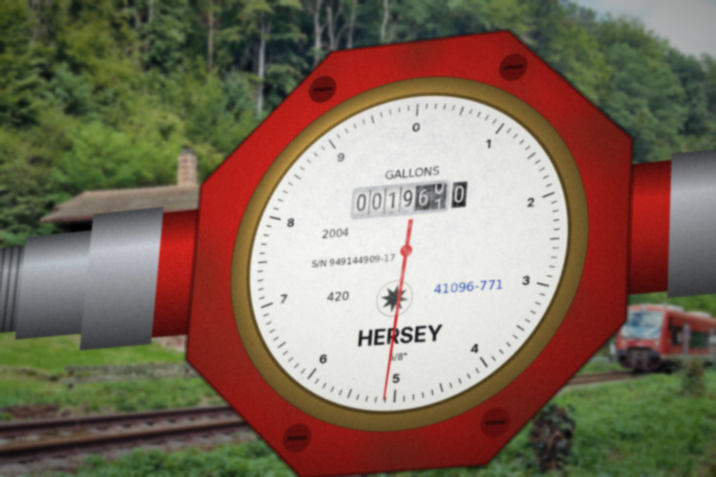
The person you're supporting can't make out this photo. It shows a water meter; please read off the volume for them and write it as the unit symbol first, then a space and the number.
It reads gal 19605.1
